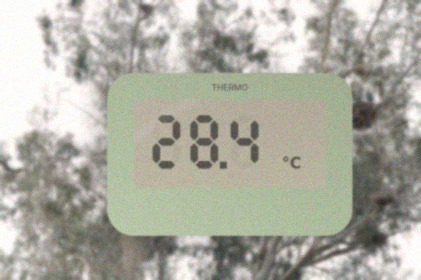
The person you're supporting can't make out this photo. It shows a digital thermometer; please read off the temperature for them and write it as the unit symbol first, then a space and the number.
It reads °C 28.4
